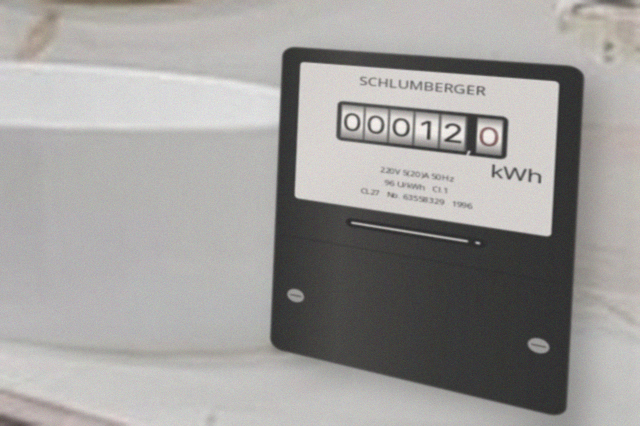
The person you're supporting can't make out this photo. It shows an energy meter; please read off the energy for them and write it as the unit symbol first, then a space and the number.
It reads kWh 12.0
